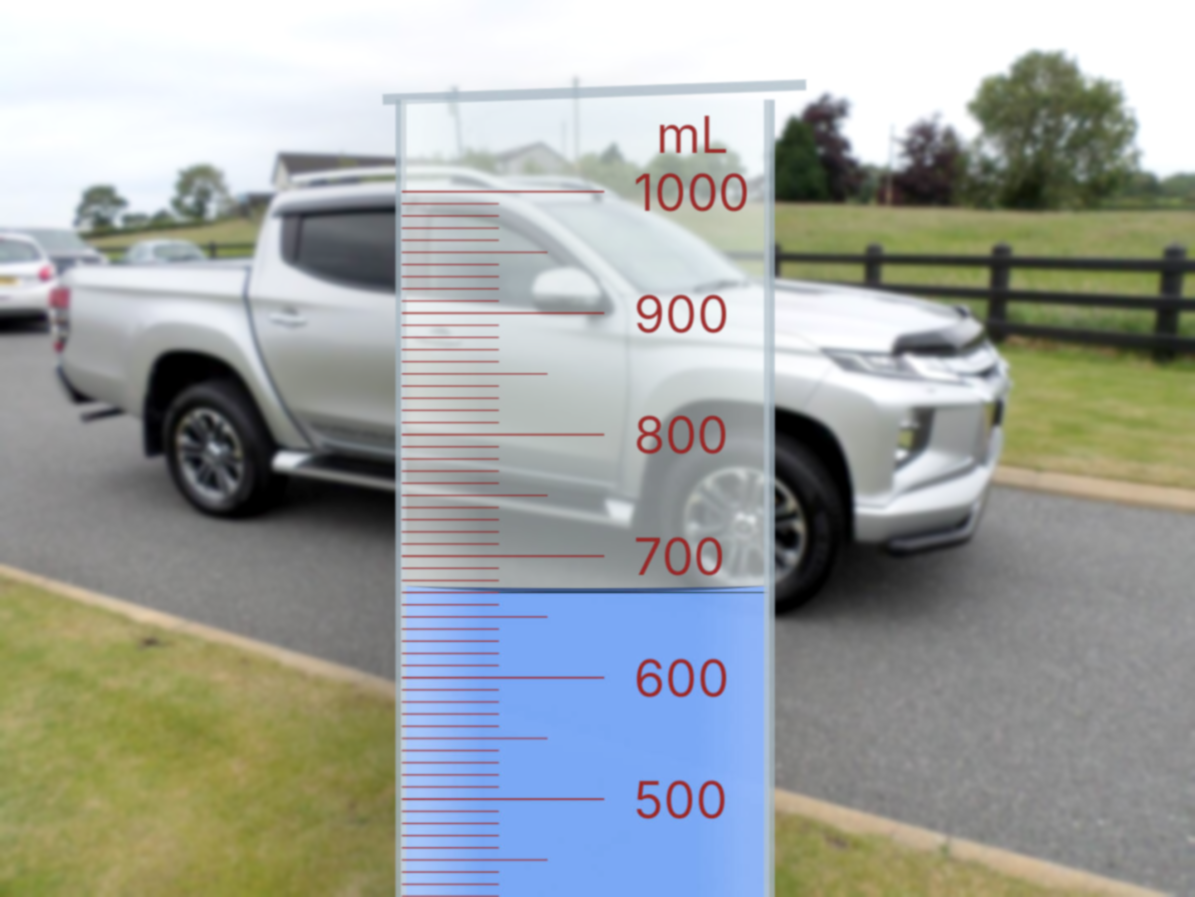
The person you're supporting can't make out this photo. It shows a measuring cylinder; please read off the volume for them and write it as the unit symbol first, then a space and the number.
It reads mL 670
